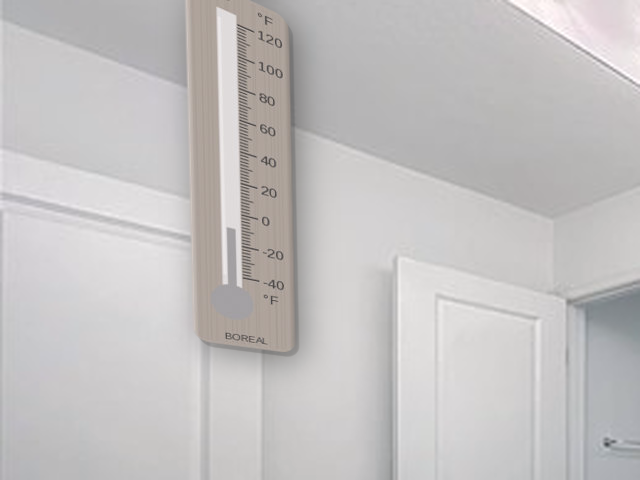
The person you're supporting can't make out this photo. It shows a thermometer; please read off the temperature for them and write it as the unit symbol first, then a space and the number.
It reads °F -10
